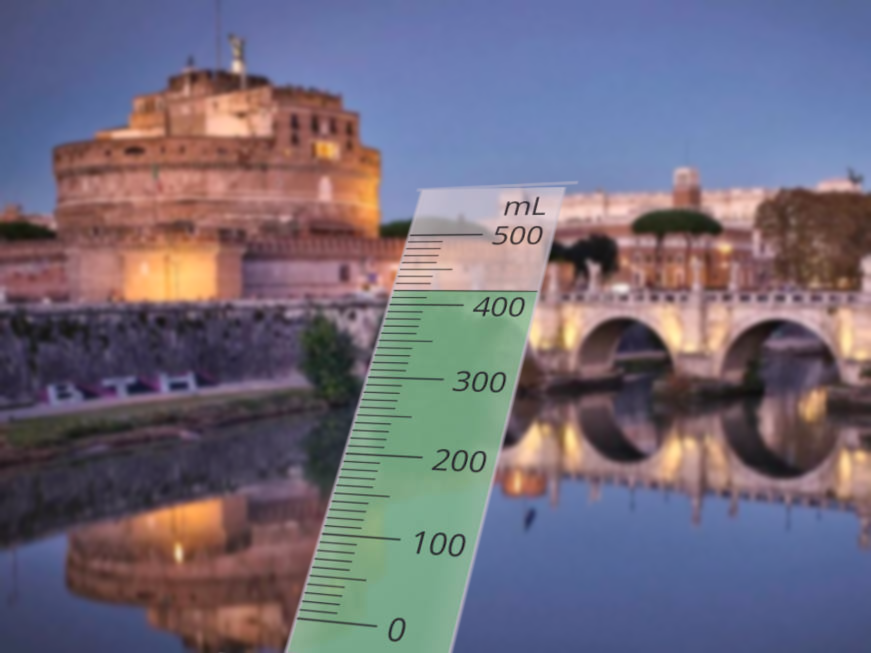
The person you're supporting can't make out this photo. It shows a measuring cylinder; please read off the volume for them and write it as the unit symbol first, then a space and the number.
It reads mL 420
